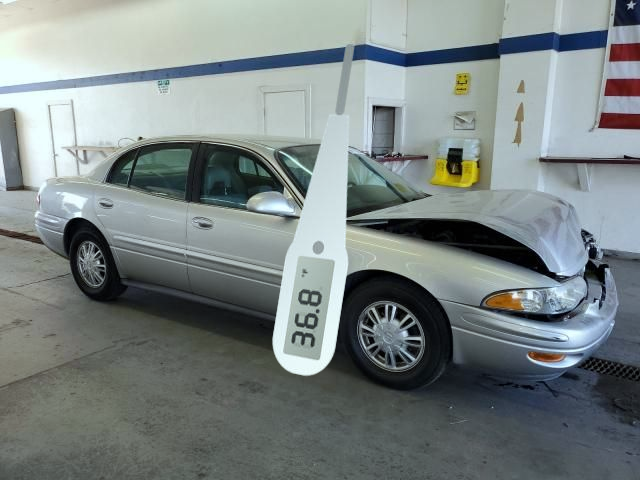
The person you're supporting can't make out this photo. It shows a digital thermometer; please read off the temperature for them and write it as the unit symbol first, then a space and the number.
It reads °F 36.8
